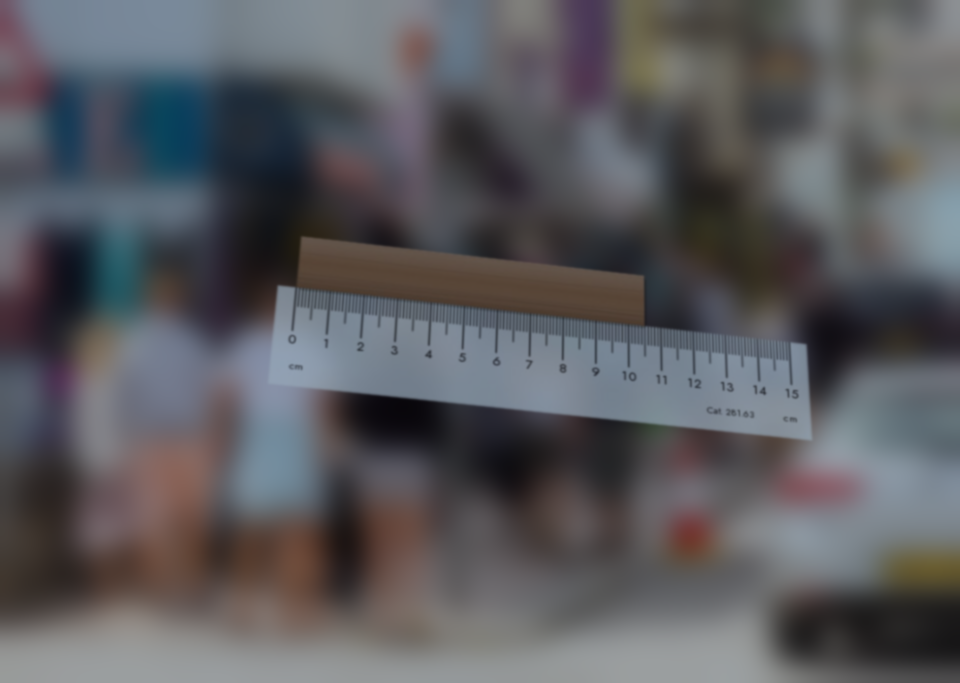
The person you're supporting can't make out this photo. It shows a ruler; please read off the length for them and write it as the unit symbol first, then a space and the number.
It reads cm 10.5
